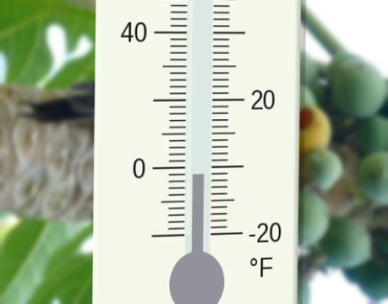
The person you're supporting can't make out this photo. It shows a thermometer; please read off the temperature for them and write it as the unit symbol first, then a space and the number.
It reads °F -2
